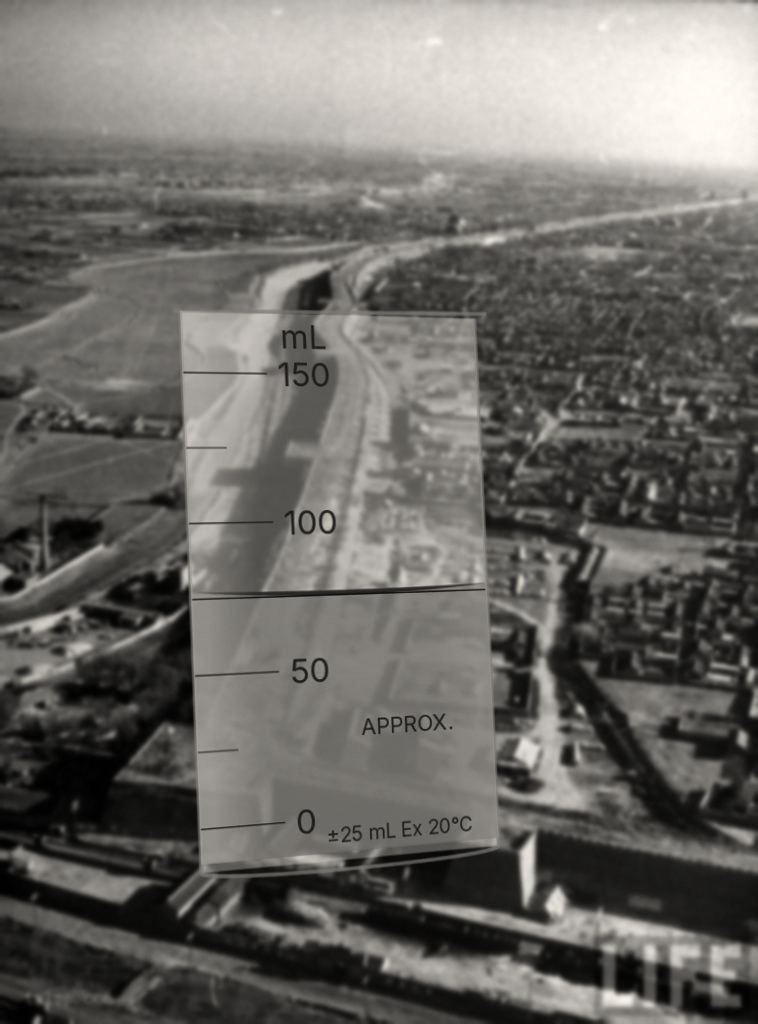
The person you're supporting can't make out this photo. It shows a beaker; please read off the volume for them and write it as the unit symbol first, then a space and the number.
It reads mL 75
